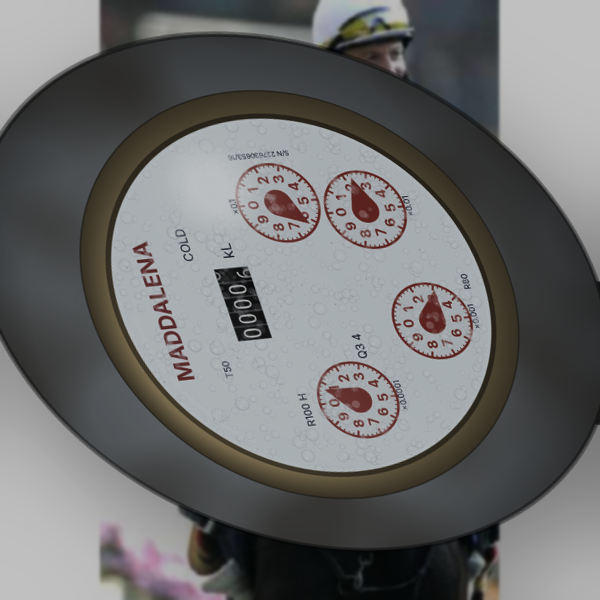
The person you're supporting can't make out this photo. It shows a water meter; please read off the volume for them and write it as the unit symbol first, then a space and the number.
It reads kL 5.6230
